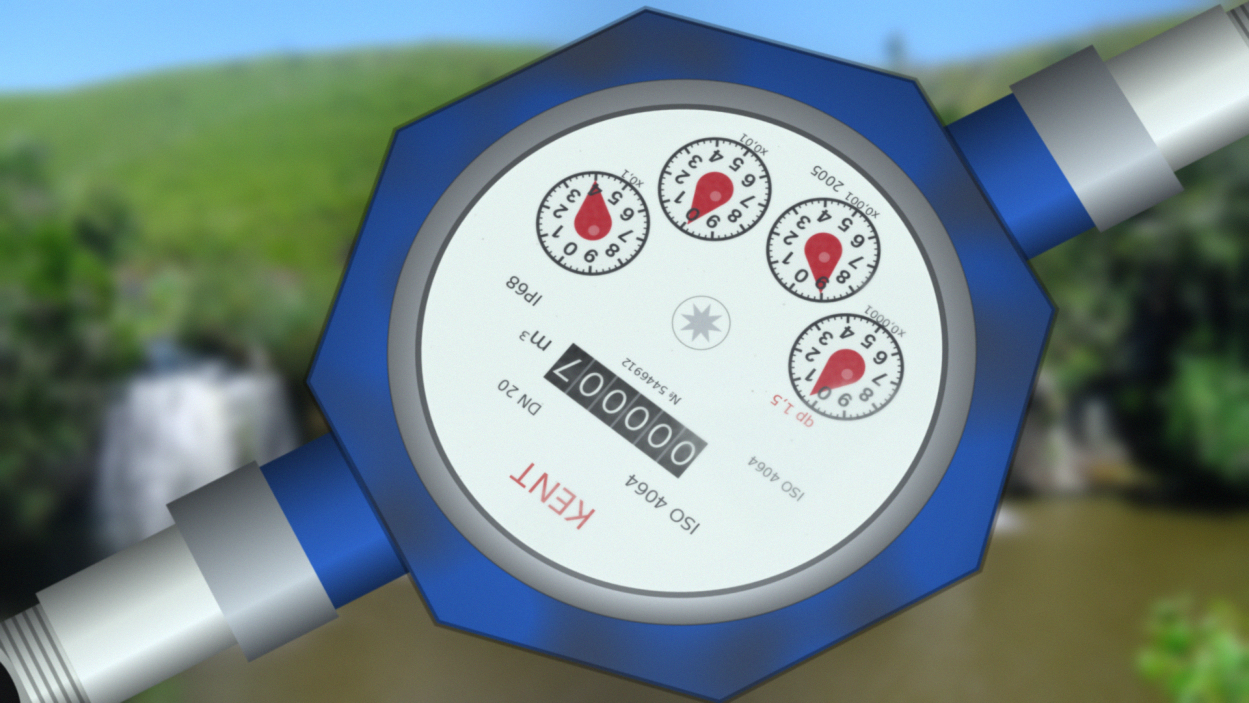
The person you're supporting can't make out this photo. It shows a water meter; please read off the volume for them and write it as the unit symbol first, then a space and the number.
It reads m³ 7.3990
